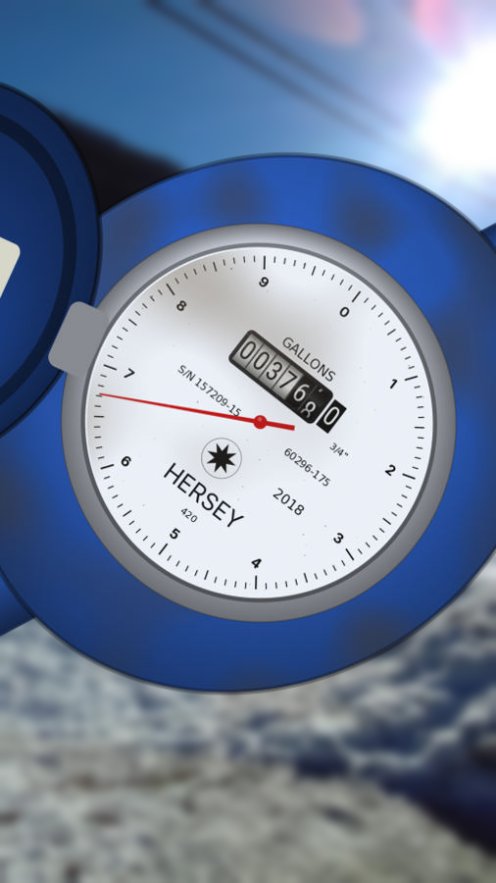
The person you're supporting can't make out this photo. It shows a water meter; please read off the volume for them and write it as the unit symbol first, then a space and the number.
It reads gal 37676.7
